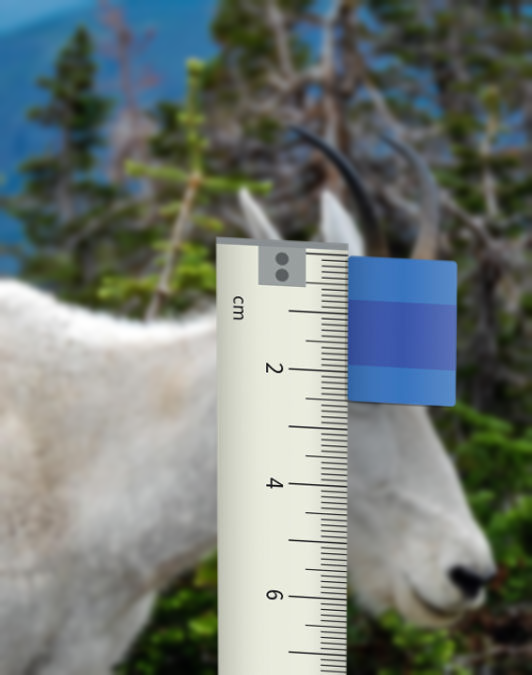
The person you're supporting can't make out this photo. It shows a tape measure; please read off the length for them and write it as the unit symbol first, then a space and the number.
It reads cm 2.5
